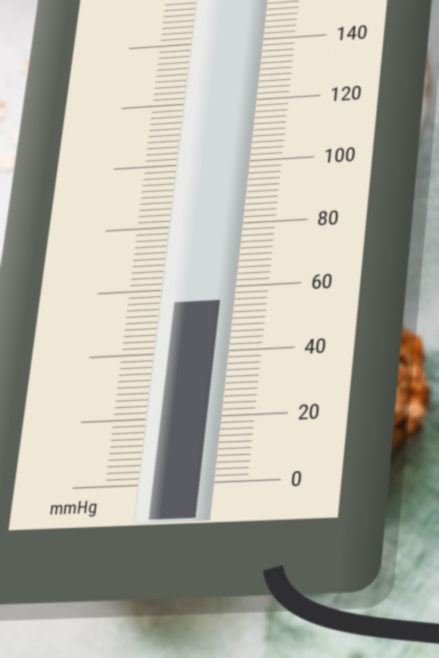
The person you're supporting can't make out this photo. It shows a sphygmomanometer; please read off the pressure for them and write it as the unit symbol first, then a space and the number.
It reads mmHg 56
